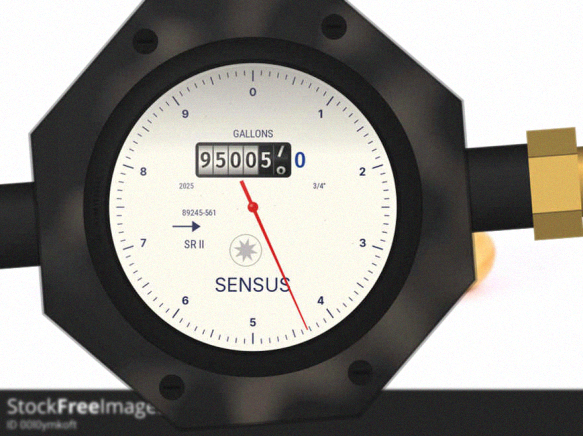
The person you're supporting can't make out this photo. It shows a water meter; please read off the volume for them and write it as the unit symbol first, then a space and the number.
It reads gal 9500574.3
